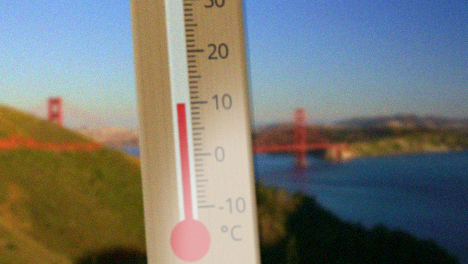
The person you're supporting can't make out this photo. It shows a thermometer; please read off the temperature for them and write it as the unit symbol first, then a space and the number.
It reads °C 10
